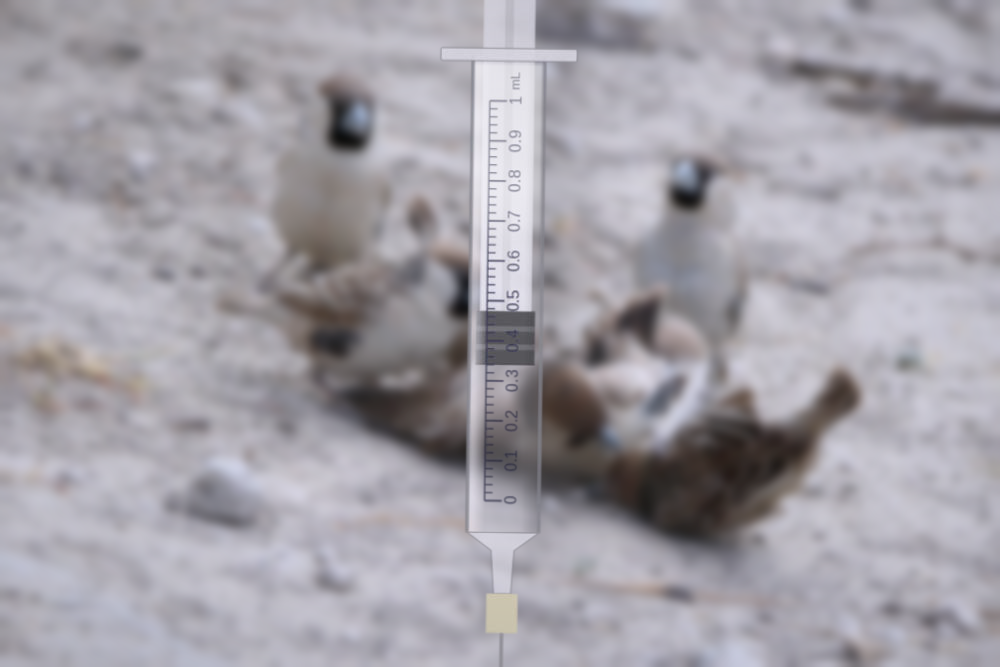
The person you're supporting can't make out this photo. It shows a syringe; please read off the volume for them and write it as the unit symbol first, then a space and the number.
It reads mL 0.34
